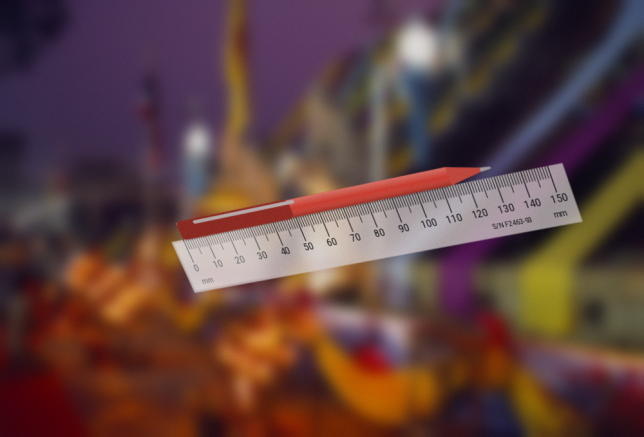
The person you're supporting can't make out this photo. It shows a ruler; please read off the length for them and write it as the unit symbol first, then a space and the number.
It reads mm 130
